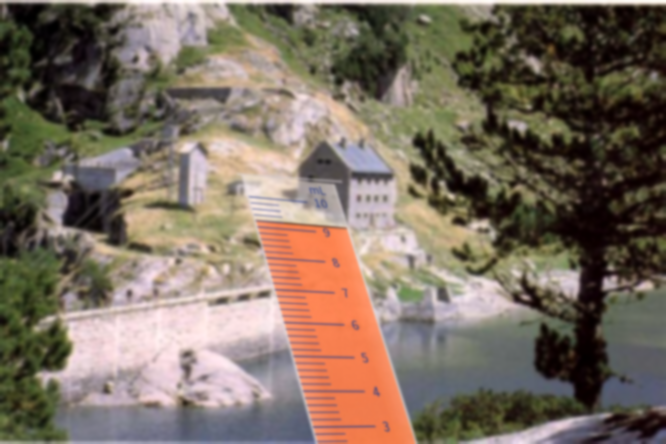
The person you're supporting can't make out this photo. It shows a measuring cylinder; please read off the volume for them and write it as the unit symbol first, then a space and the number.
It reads mL 9.2
